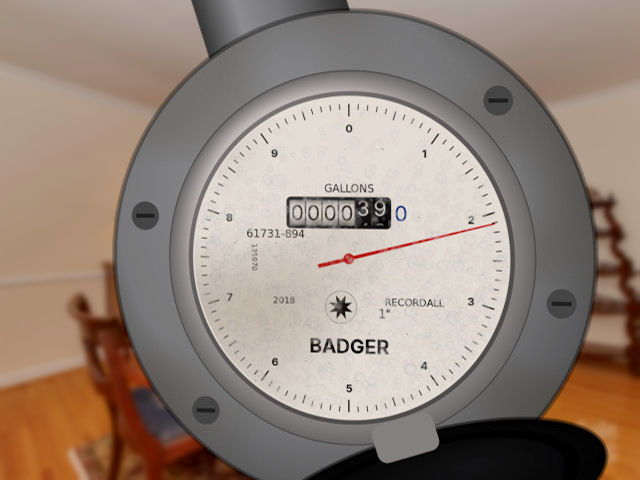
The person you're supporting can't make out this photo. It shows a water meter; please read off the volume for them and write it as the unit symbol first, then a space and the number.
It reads gal 392.1
